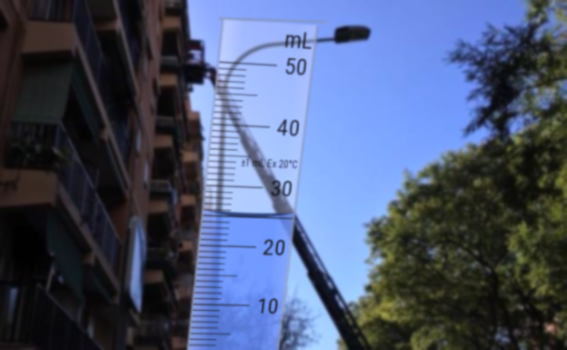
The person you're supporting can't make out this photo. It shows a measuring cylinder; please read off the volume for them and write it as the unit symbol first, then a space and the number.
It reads mL 25
